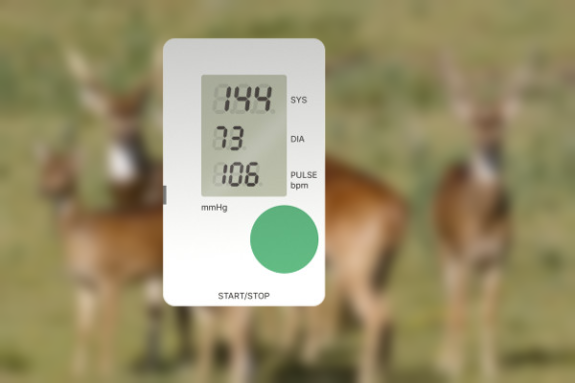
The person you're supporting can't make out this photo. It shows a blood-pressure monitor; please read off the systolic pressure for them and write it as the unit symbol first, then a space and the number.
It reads mmHg 144
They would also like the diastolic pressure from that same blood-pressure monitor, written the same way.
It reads mmHg 73
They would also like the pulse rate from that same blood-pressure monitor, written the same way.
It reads bpm 106
